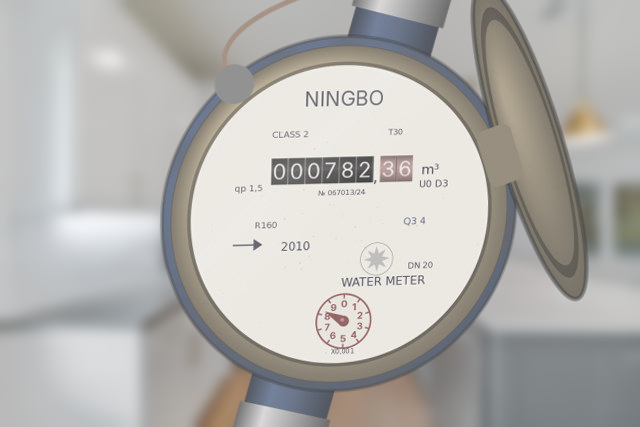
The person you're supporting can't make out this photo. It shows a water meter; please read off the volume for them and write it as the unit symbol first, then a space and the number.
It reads m³ 782.368
